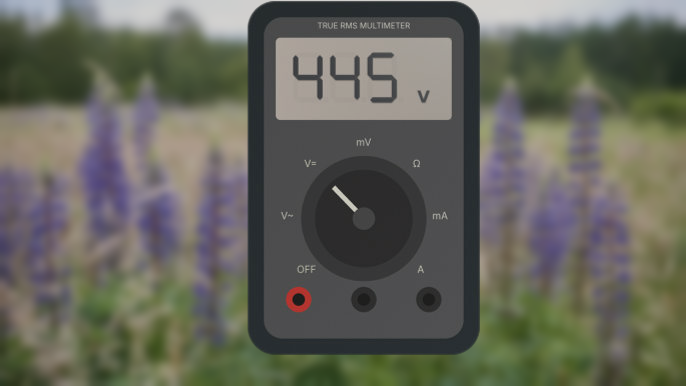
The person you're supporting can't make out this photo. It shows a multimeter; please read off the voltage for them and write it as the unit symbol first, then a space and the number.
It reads V 445
